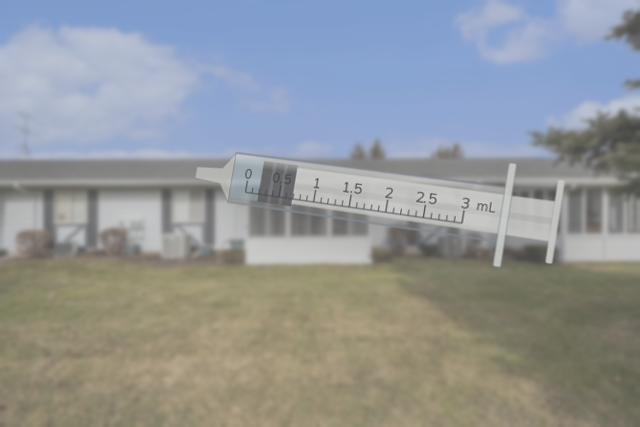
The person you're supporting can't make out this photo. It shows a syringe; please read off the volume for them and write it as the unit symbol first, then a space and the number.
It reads mL 0.2
